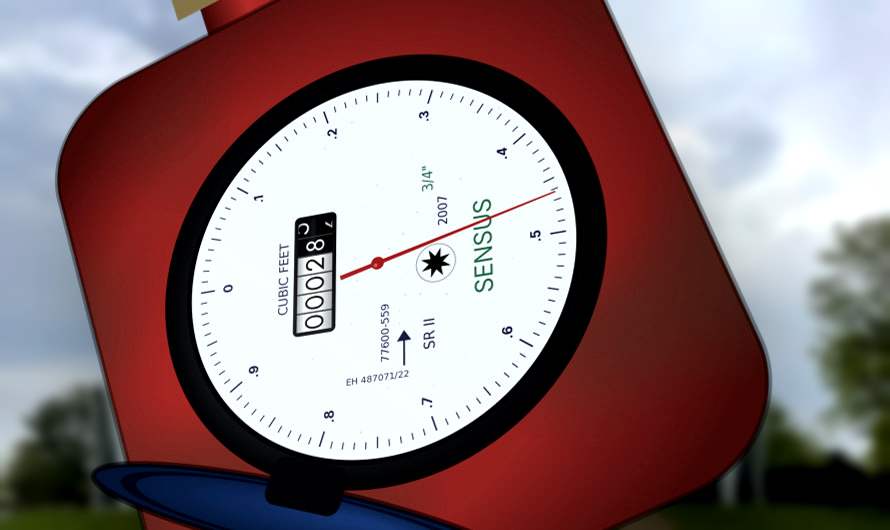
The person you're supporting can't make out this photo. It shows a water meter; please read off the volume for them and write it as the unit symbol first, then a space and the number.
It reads ft³ 285.46
